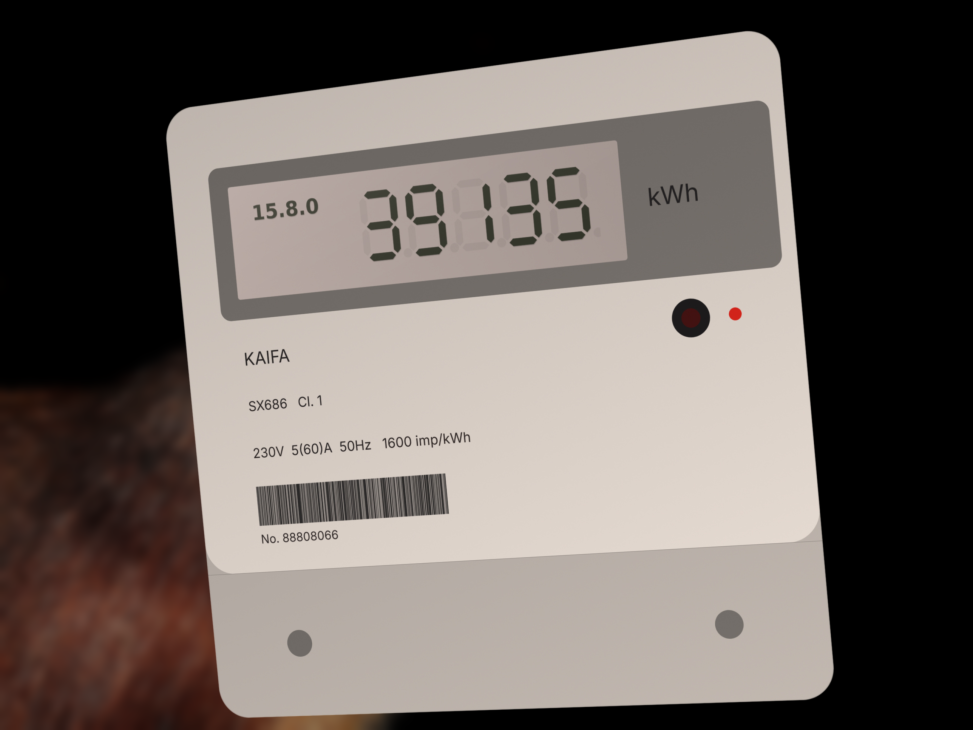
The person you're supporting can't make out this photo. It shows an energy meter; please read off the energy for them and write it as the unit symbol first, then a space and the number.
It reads kWh 39135
